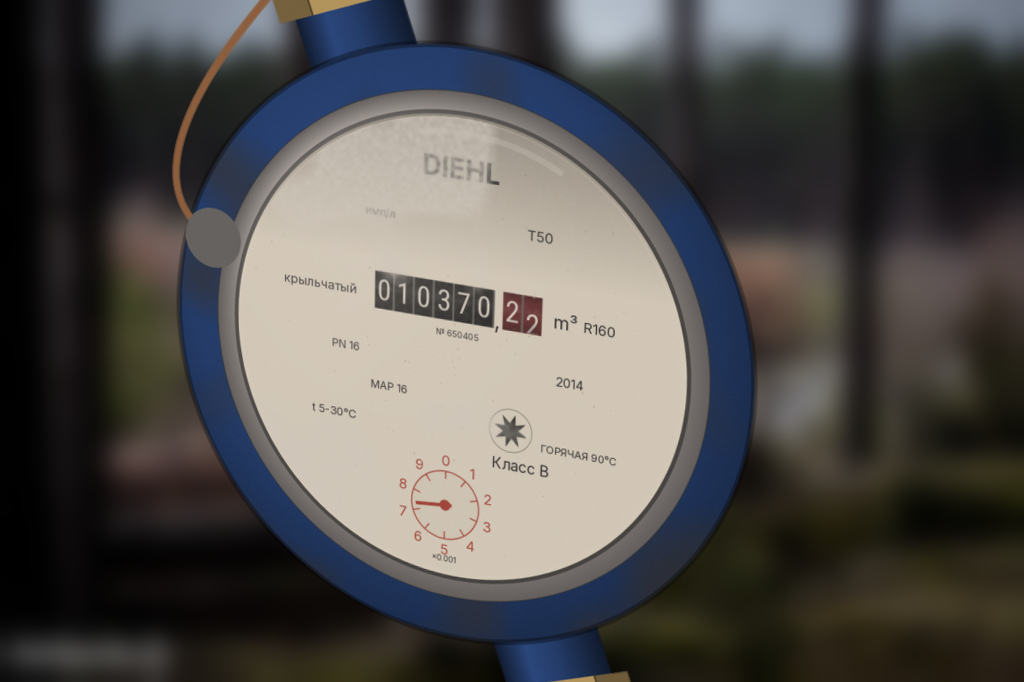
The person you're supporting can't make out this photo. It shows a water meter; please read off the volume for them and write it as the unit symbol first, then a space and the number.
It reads m³ 10370.217
